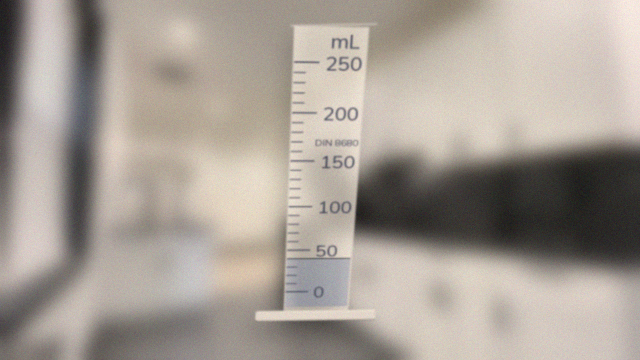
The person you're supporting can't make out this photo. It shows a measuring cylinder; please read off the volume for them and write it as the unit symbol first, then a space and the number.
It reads mL 40
